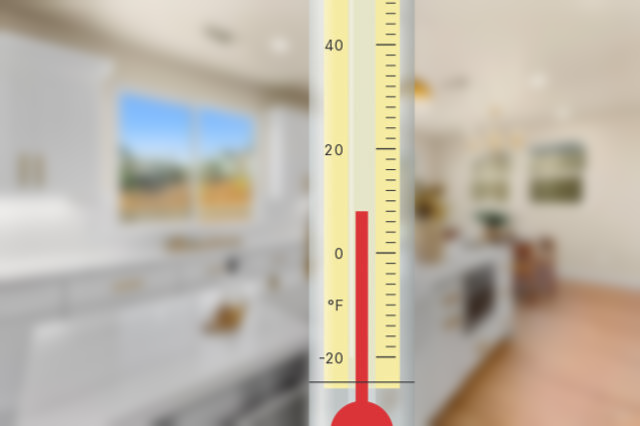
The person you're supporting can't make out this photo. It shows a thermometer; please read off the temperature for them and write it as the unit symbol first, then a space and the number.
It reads °F 8
